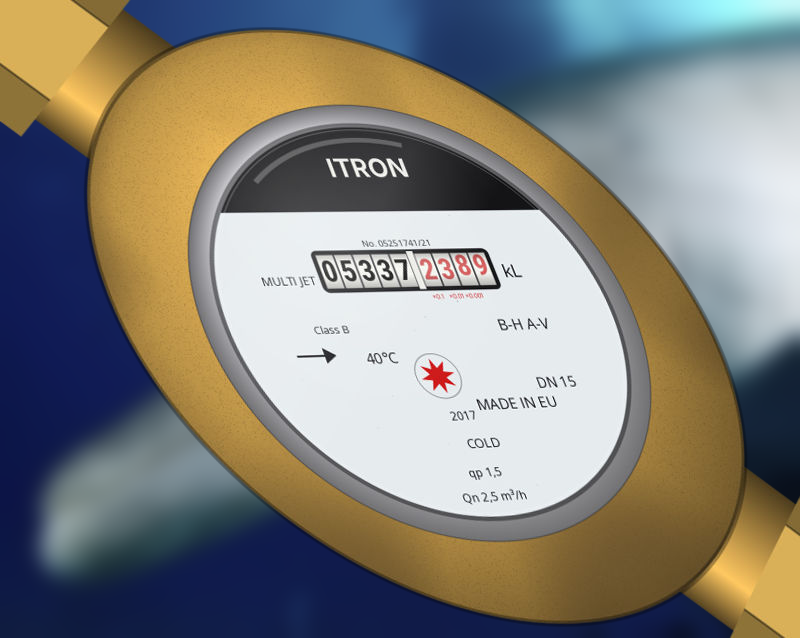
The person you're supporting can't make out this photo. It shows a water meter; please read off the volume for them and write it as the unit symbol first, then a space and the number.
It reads kL 5337.2389
